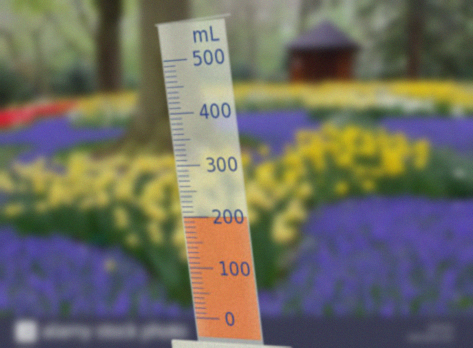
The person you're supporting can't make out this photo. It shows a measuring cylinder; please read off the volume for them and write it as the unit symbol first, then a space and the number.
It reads mL 200
